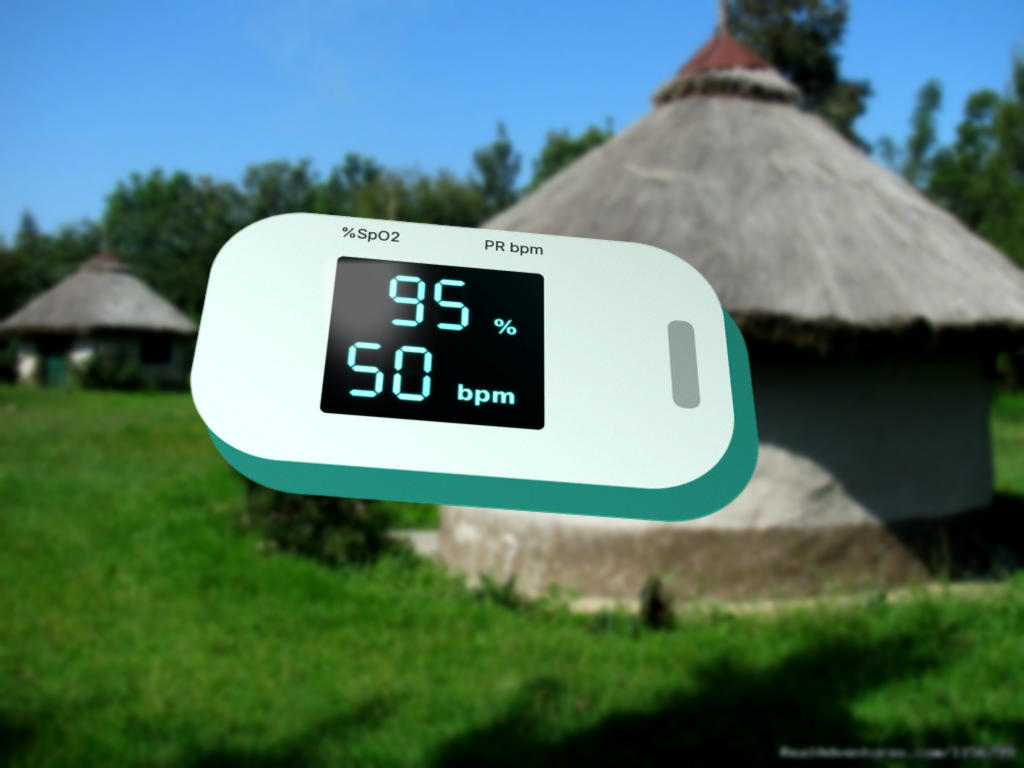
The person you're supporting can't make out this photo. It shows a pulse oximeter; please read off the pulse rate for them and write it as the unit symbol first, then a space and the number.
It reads bpm 50
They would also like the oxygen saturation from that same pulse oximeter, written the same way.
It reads % 95
